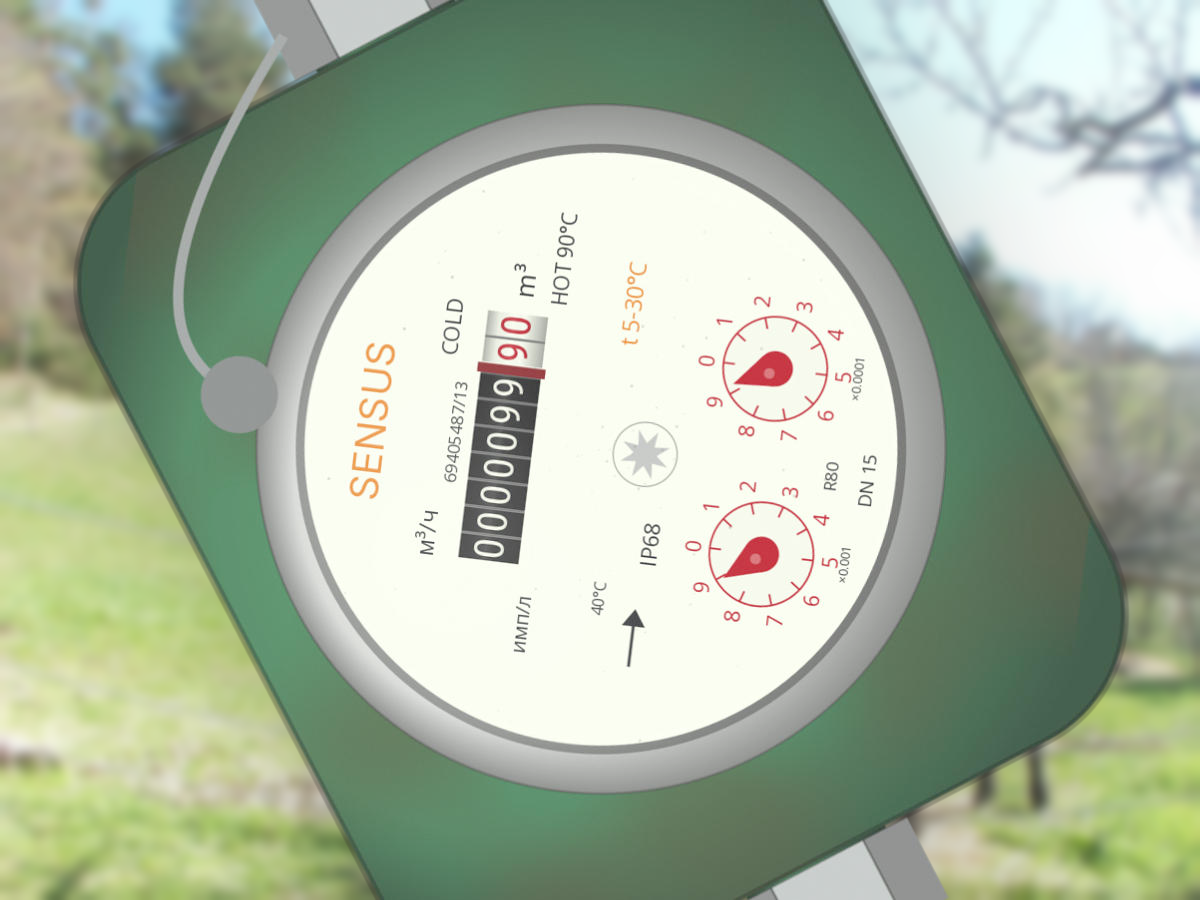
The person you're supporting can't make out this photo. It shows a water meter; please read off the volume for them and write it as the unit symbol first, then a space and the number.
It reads m³ 99.9089
